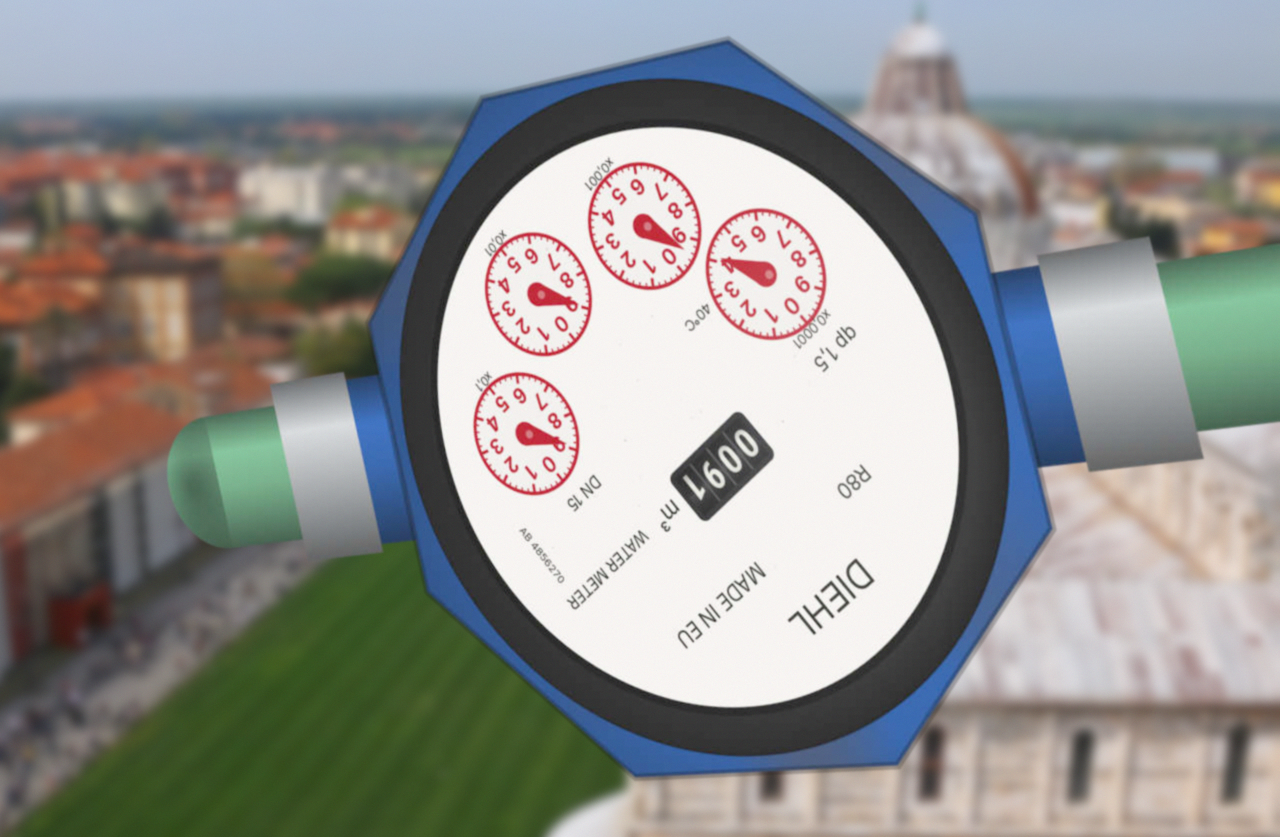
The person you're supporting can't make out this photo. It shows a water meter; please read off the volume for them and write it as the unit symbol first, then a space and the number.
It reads m³ 90.8894
